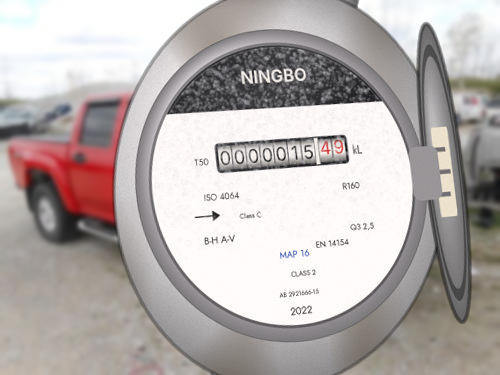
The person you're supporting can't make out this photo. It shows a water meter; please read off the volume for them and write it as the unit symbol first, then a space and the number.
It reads kL 15.49
